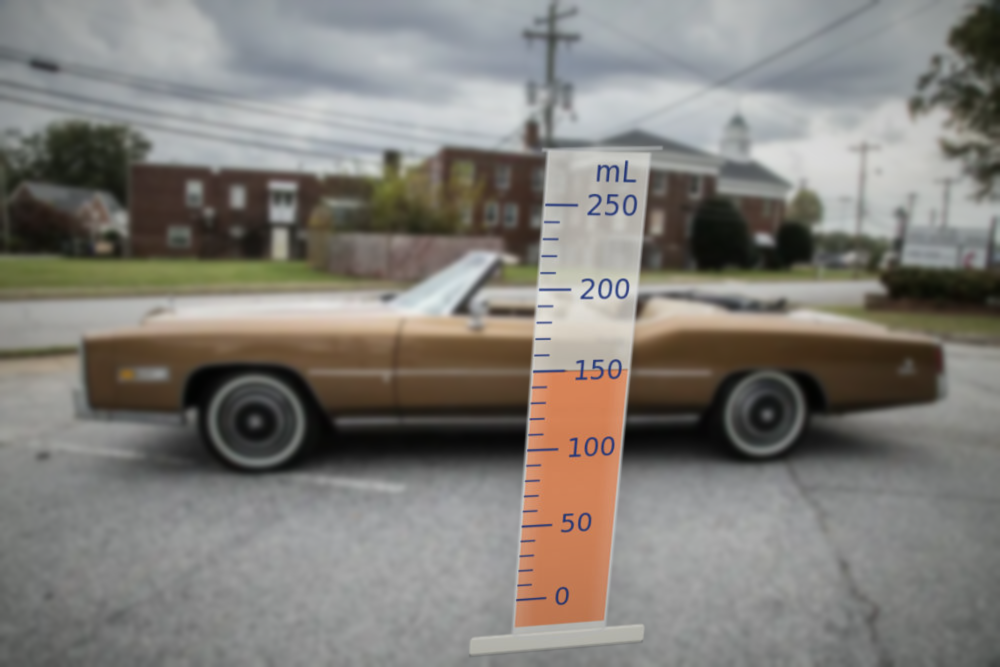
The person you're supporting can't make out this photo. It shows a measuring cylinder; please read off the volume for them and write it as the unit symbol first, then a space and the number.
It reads mL 150
